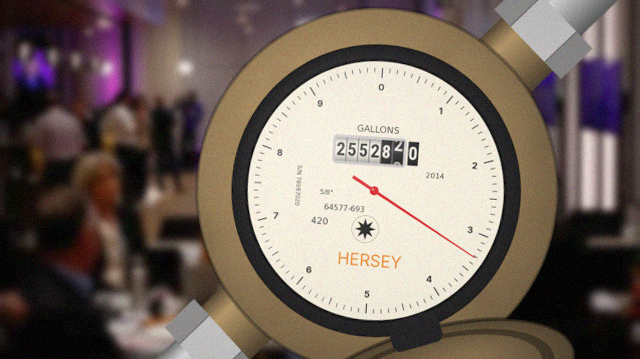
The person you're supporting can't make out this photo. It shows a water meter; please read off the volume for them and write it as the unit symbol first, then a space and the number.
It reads gal 2552823.3
